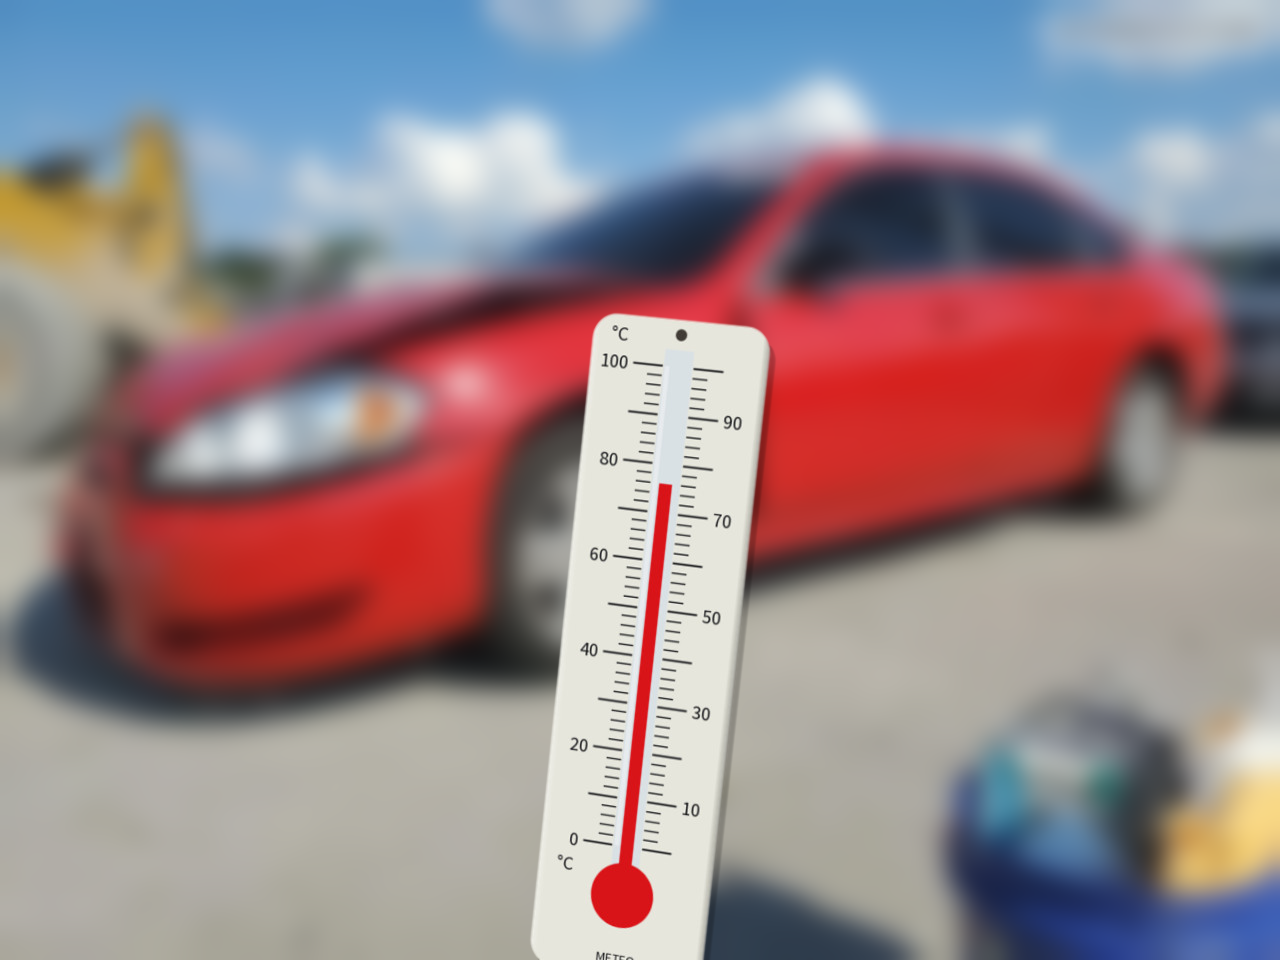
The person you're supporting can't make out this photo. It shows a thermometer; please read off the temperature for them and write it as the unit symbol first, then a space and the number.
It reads °C 76
